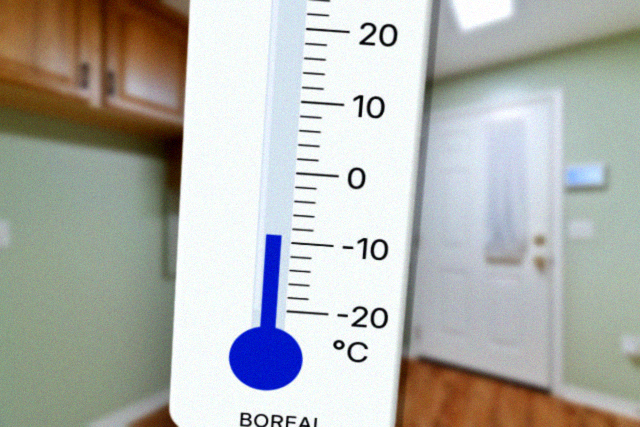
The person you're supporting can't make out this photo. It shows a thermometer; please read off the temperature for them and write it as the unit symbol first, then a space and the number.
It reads °C -9
